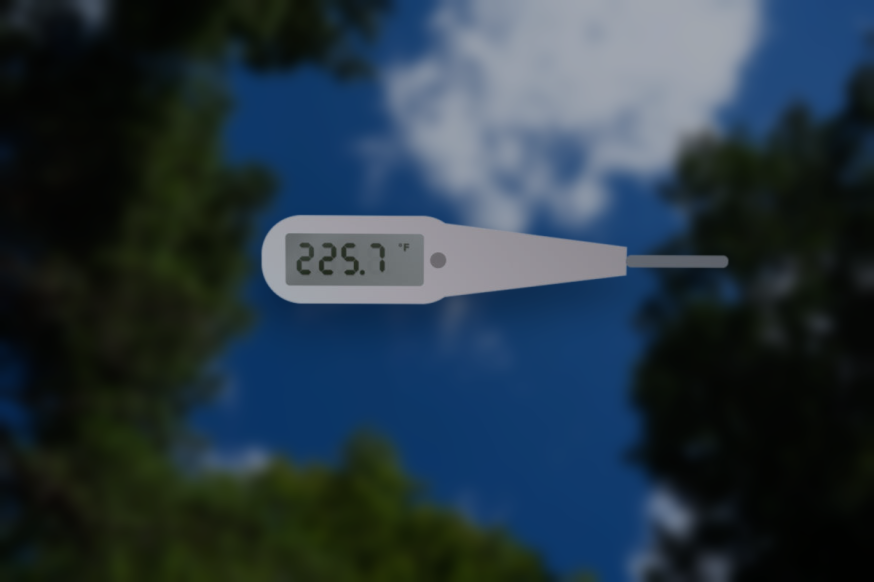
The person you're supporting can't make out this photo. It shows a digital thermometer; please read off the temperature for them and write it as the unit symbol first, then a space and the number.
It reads °F 225.7
